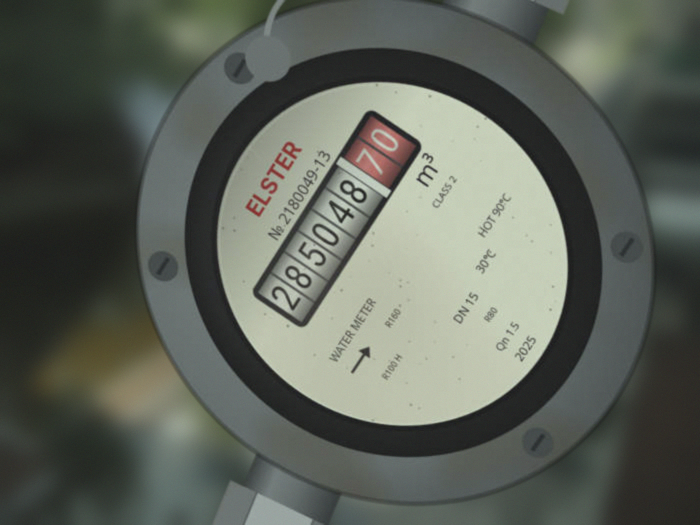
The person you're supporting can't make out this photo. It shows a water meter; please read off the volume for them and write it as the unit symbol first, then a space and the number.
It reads m³ 285048.70
